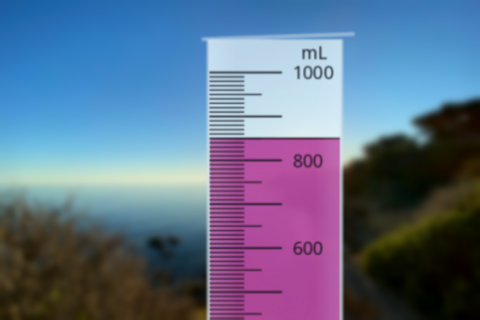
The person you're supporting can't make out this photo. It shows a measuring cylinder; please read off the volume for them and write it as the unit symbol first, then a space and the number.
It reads mL 850
